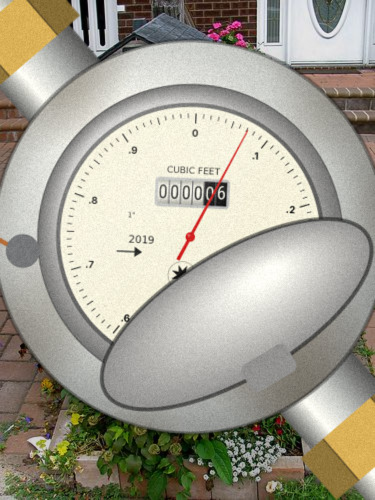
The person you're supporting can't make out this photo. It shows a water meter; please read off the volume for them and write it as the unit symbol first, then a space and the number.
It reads ft³ 6.07
